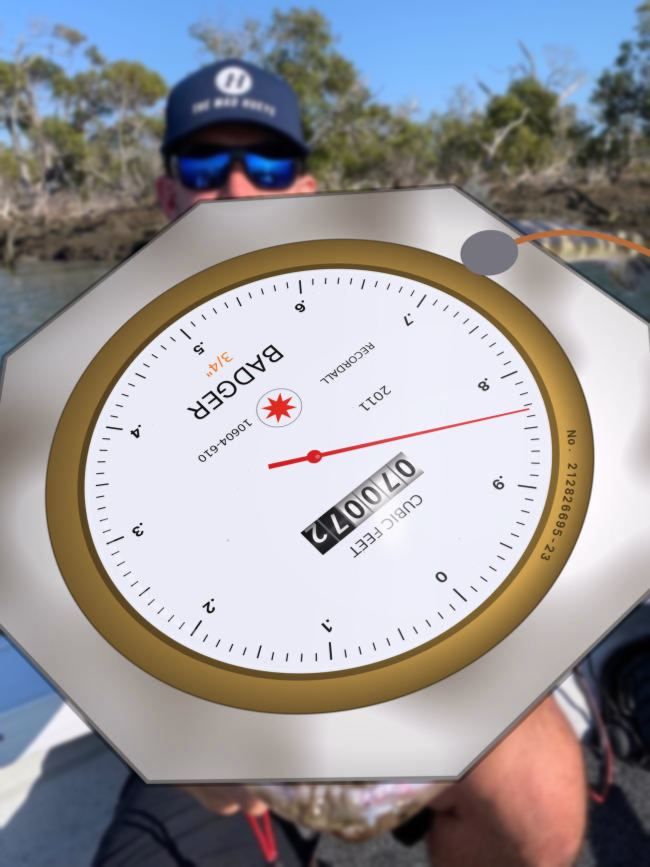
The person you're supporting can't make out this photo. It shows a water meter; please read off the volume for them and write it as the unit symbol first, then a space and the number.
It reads ft³ 70071.83
